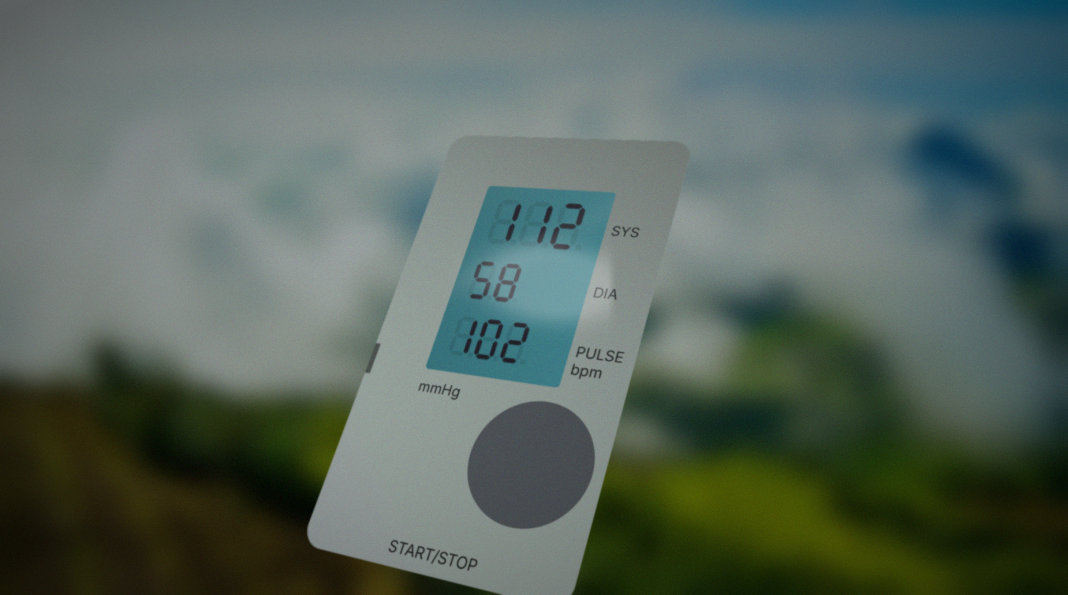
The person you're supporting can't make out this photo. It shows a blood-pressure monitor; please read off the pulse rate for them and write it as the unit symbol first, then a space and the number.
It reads bpm 102
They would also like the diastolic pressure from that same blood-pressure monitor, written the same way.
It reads mmHg 58
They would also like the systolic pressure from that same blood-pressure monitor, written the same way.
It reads mmHg 112
